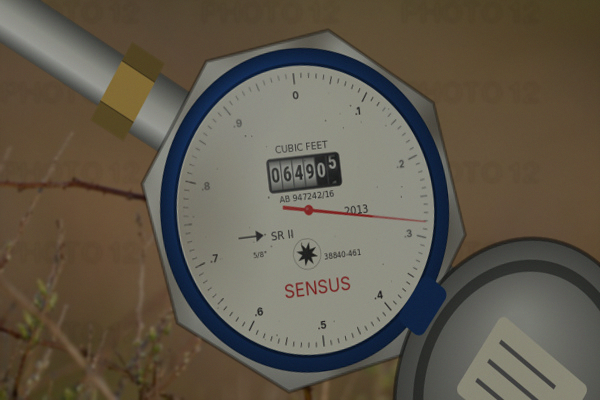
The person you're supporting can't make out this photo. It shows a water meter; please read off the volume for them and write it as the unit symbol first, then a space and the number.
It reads ft³ 64905.28
